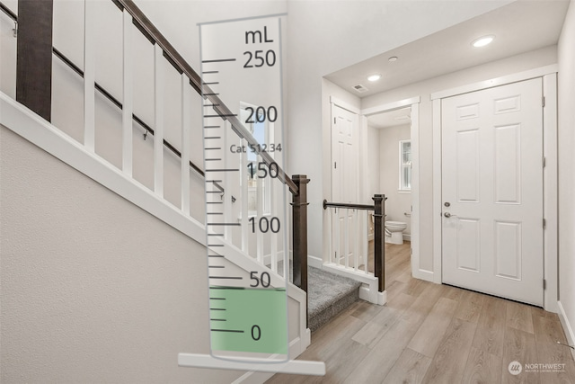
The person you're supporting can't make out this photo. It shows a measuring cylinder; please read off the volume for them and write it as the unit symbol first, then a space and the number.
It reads mL 40
